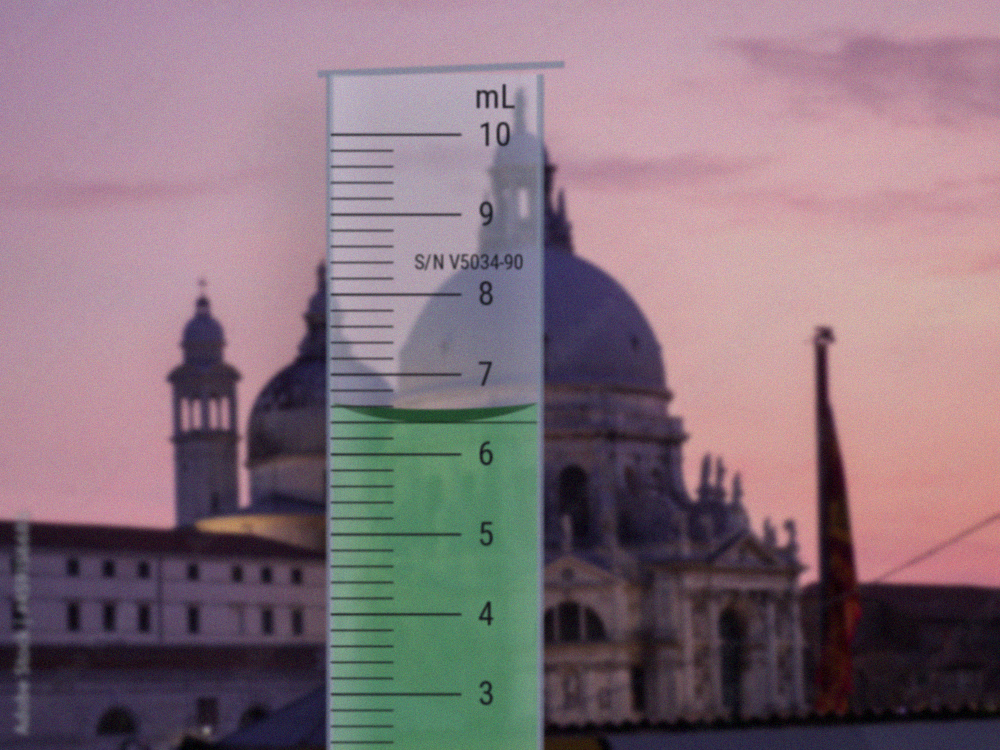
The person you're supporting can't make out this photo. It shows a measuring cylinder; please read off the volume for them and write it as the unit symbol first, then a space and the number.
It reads mL 6.4
